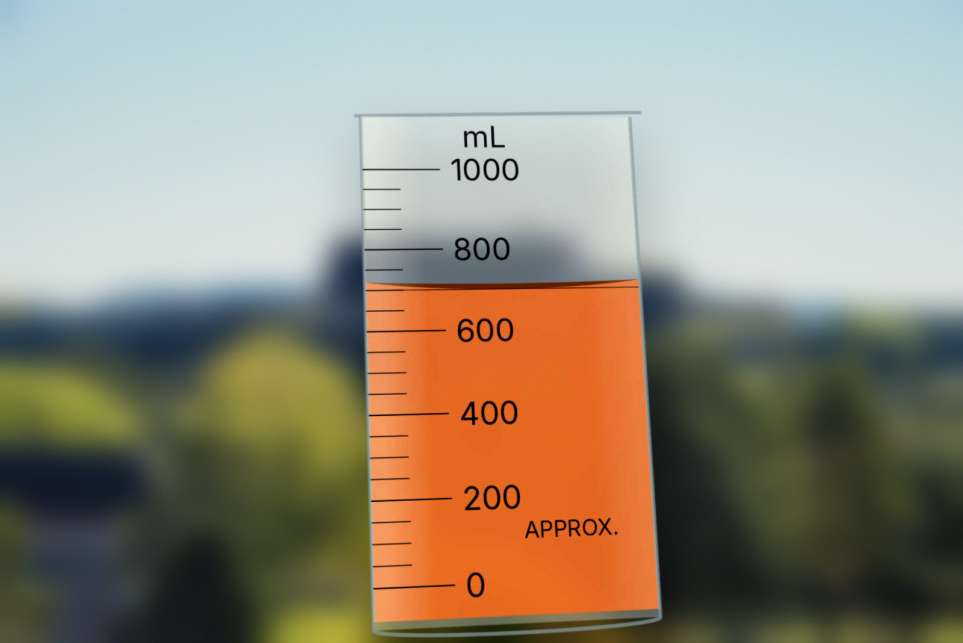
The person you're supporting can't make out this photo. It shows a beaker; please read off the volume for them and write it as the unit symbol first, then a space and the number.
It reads mL 700
